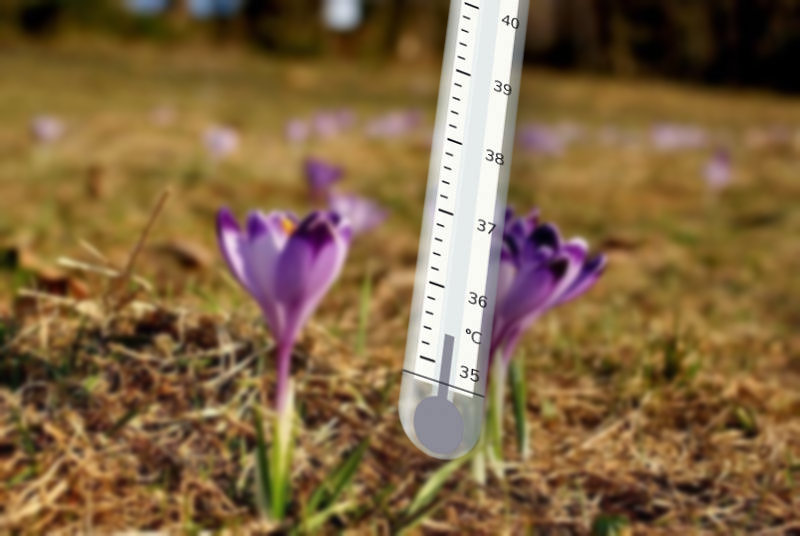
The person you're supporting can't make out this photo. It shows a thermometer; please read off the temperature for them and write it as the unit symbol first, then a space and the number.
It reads °C 35.4
